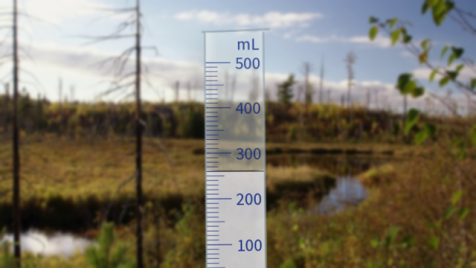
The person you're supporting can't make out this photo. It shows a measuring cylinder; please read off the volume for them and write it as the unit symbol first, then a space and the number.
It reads mL 260
